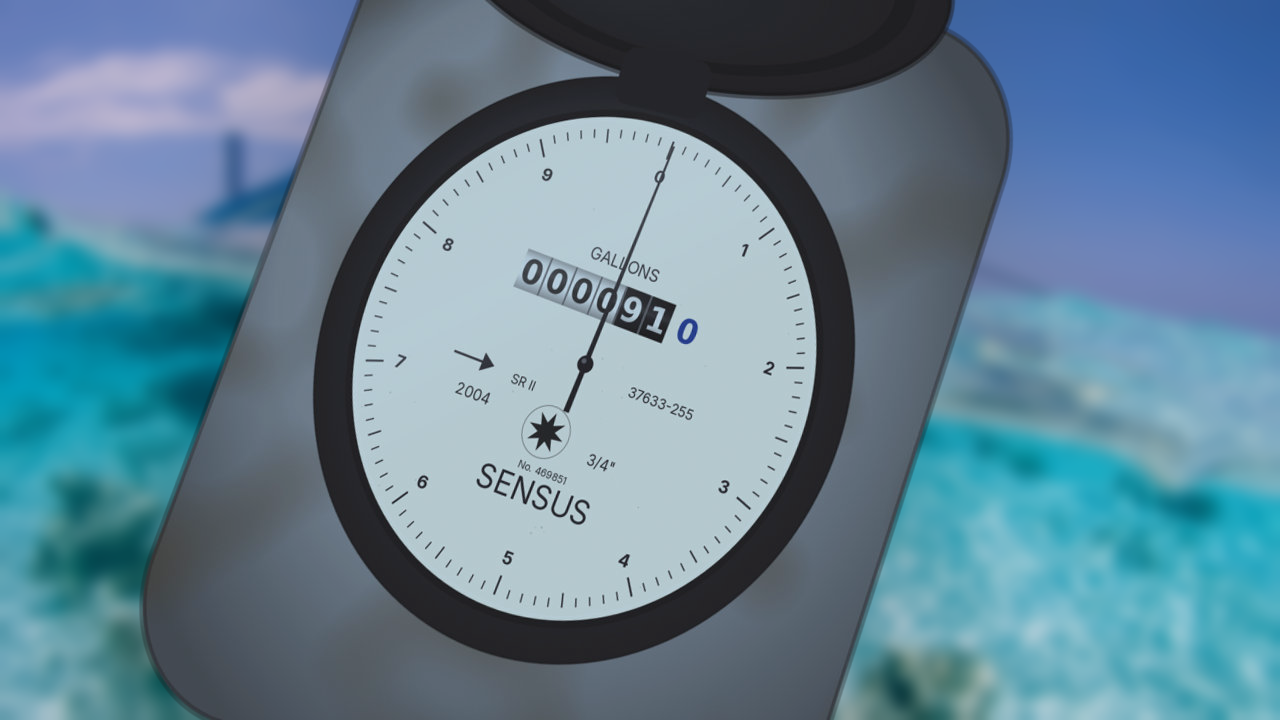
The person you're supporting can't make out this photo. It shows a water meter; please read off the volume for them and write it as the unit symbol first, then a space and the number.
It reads gal 910.0
